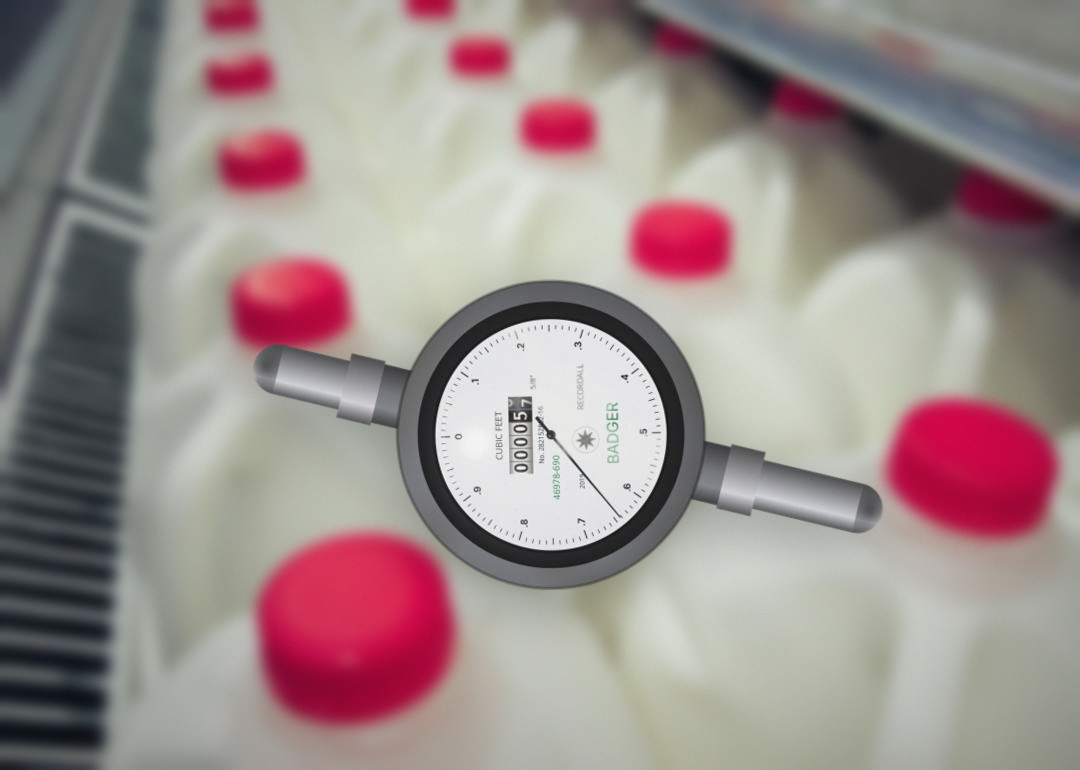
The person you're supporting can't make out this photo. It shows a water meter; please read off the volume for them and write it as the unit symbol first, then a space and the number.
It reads ft³ 56.64
